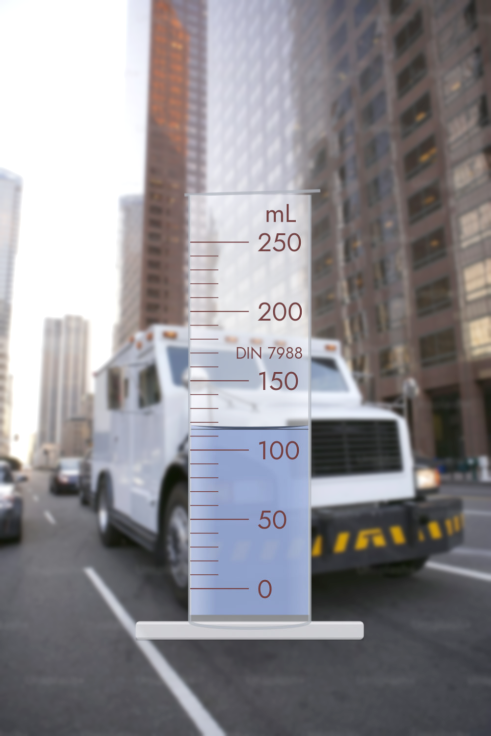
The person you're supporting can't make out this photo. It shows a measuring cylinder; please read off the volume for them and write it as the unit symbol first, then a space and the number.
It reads mL 115
